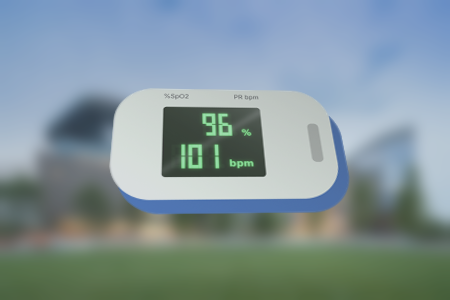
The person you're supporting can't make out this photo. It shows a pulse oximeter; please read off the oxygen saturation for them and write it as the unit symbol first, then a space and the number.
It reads % 96
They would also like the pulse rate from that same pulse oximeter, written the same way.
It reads bpm 101
